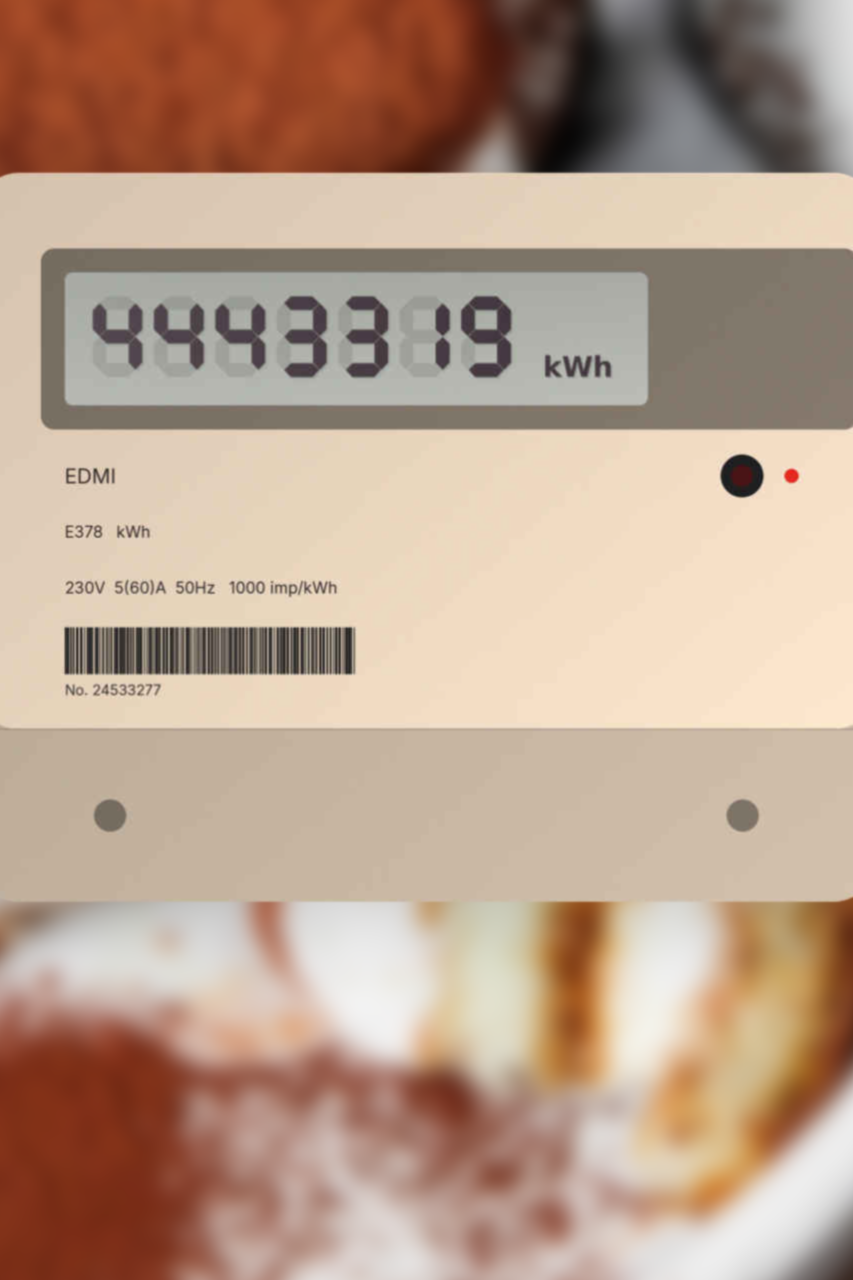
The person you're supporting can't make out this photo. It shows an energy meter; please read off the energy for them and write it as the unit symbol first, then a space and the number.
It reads kWh 4443319
